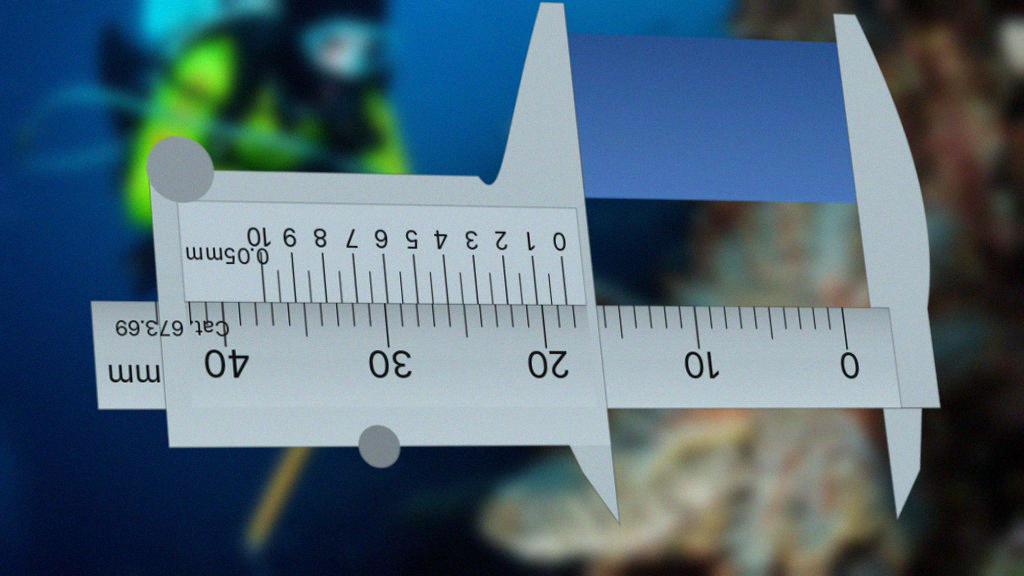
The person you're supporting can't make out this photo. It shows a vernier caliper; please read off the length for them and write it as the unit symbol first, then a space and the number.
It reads mm 18.4
